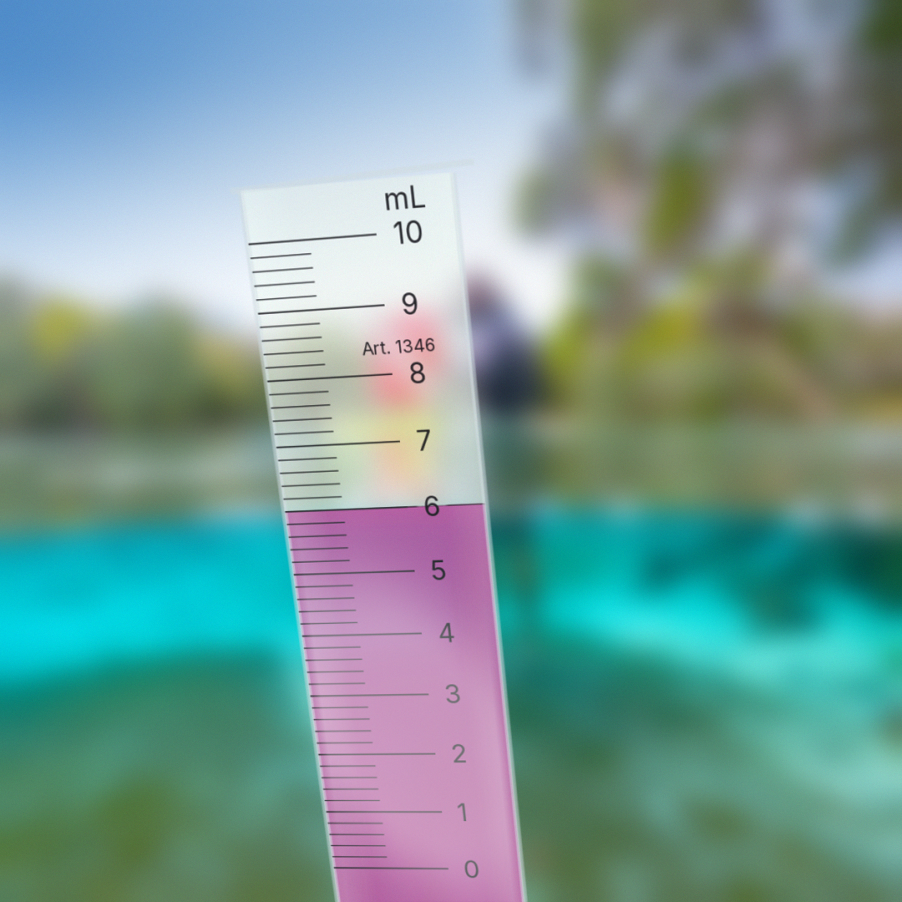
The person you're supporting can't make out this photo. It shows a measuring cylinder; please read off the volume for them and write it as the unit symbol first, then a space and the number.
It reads mL 6
